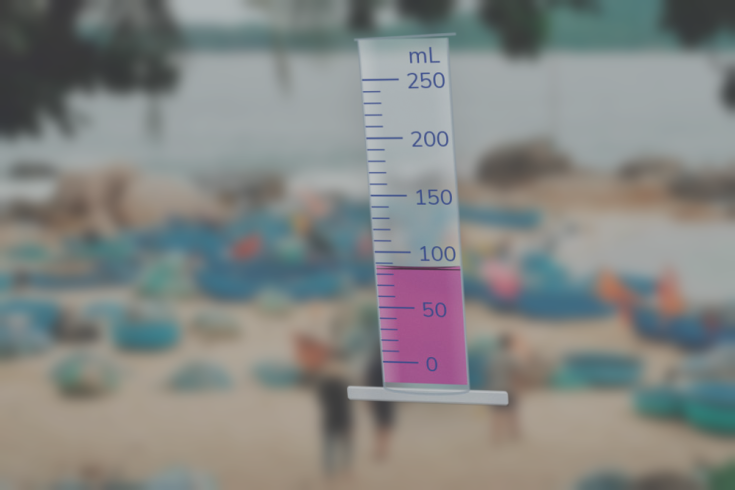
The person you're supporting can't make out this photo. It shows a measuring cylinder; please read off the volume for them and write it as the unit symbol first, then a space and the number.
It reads mL 85
